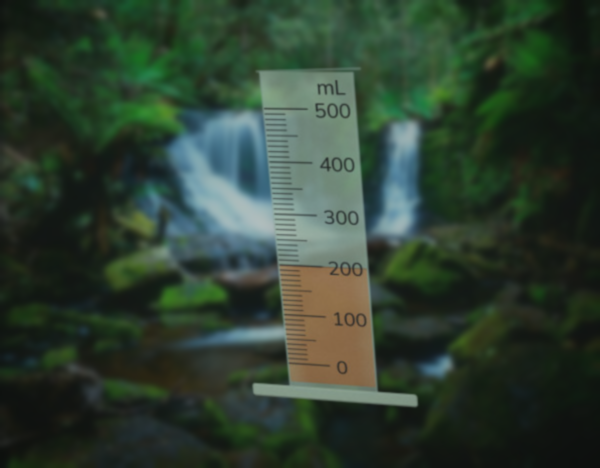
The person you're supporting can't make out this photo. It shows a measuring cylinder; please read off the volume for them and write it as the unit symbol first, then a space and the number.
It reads mL 200
